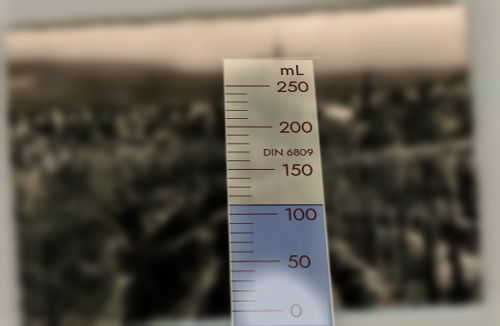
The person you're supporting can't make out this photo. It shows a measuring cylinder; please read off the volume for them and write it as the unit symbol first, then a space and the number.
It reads mL 110
